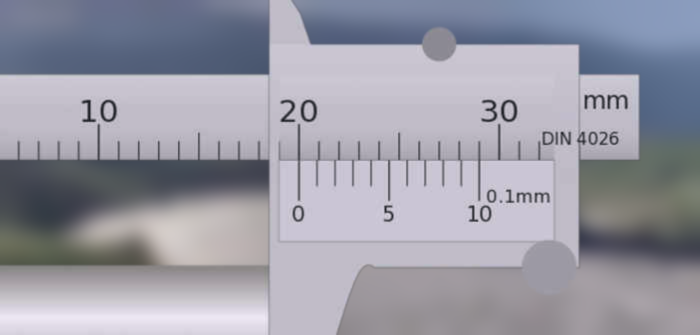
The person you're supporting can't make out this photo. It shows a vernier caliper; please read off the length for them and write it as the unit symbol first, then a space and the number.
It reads mm 20.0
